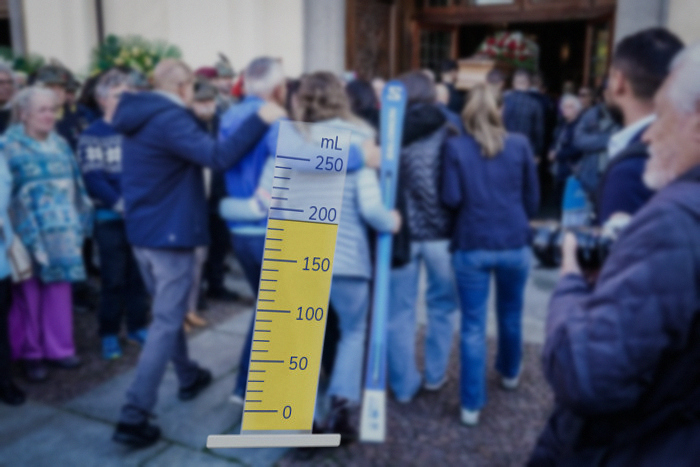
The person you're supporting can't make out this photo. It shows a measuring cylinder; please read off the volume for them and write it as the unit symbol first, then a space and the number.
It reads mL 190
